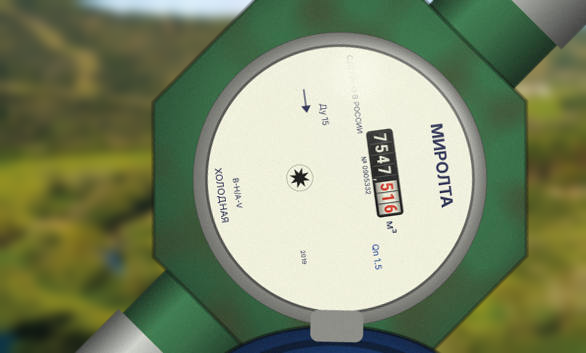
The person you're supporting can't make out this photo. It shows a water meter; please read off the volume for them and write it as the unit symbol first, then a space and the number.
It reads m³ 7547.516
